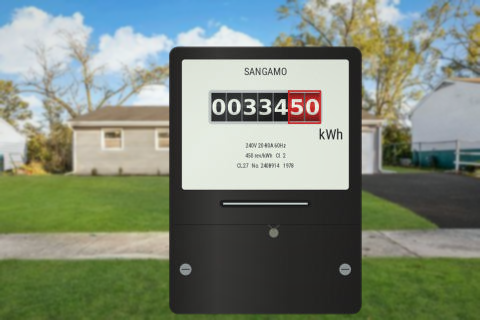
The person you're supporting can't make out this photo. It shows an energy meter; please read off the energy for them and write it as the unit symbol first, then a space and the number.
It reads kWh 334.50
